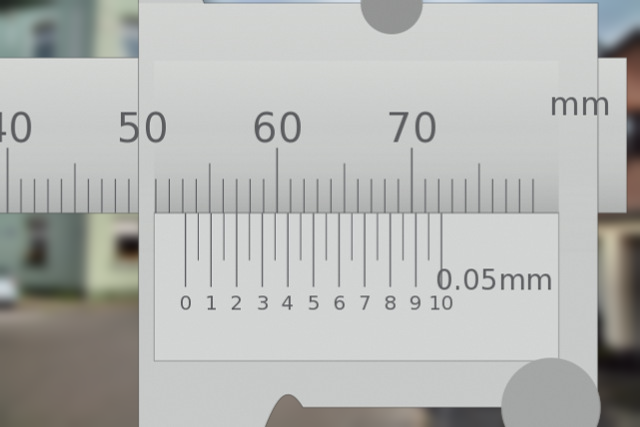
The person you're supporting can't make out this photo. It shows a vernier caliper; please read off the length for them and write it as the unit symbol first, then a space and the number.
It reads mm 53.2
